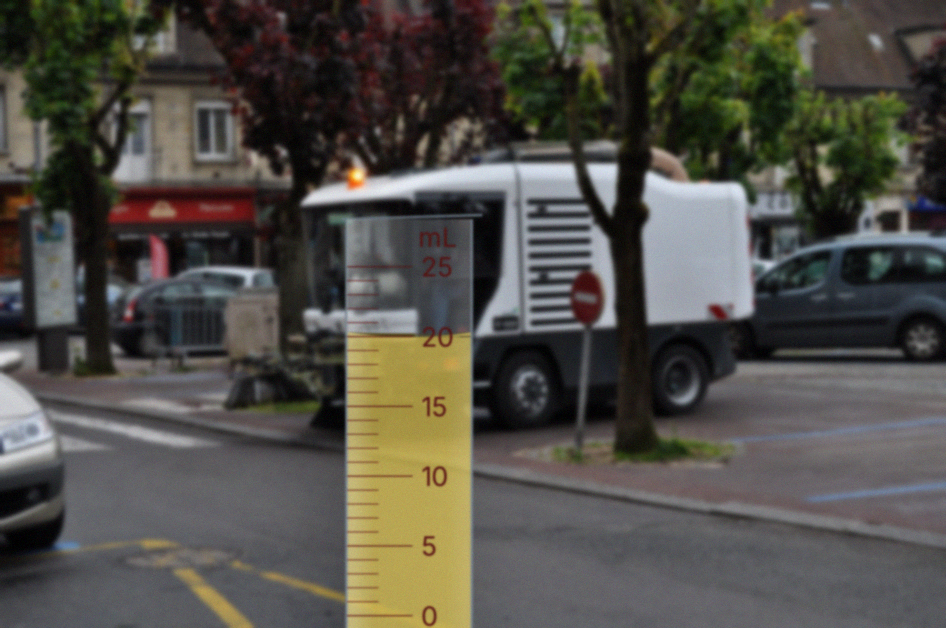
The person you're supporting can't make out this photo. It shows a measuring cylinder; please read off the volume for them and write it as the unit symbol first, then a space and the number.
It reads mL 20
